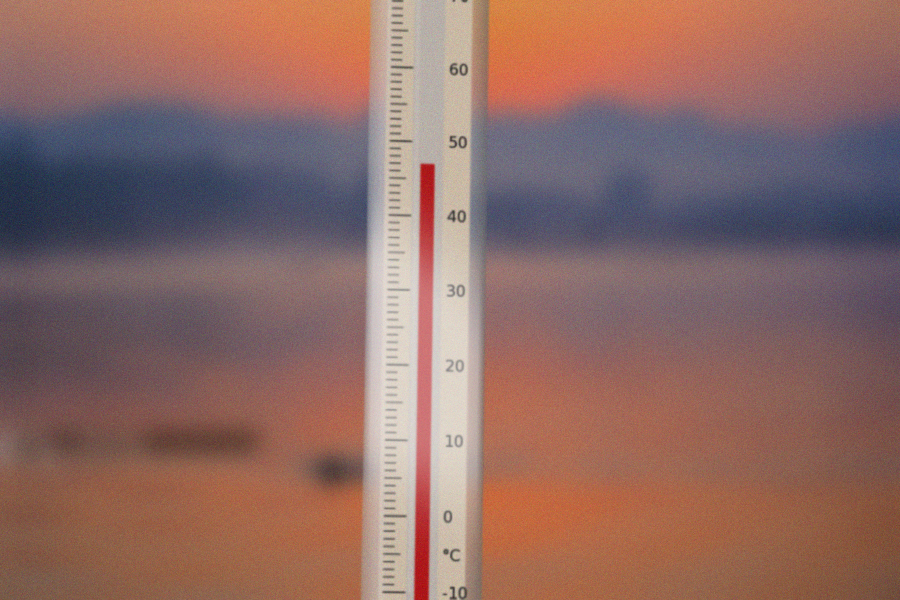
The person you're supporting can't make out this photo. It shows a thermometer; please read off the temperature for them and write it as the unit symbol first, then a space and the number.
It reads °C 47
